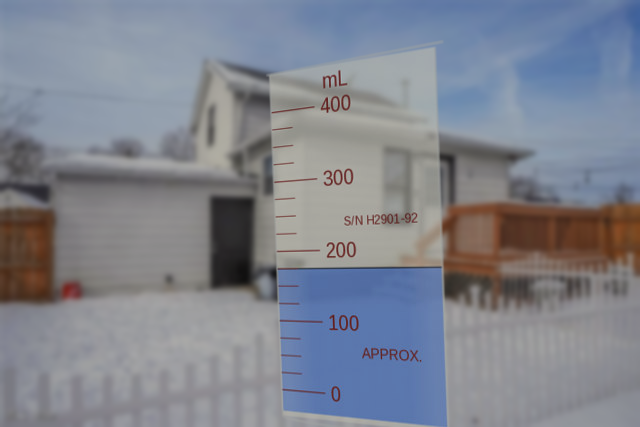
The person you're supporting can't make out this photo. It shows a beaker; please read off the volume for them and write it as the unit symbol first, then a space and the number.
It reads mL 175
